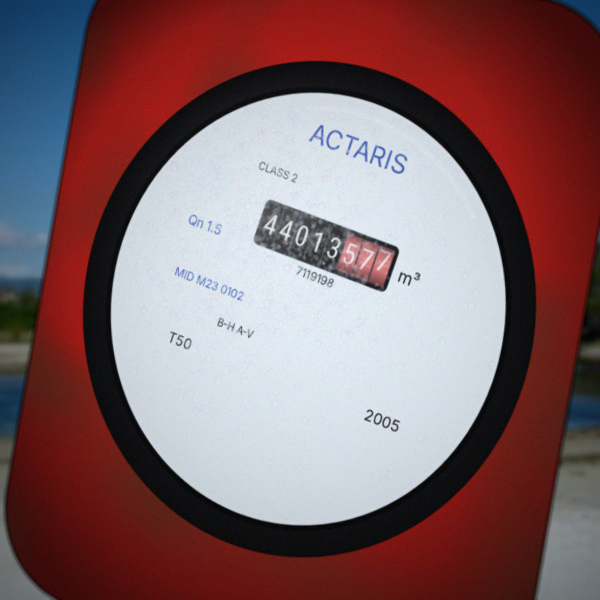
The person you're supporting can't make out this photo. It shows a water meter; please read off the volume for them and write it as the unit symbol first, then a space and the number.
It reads m³ 44013.577
